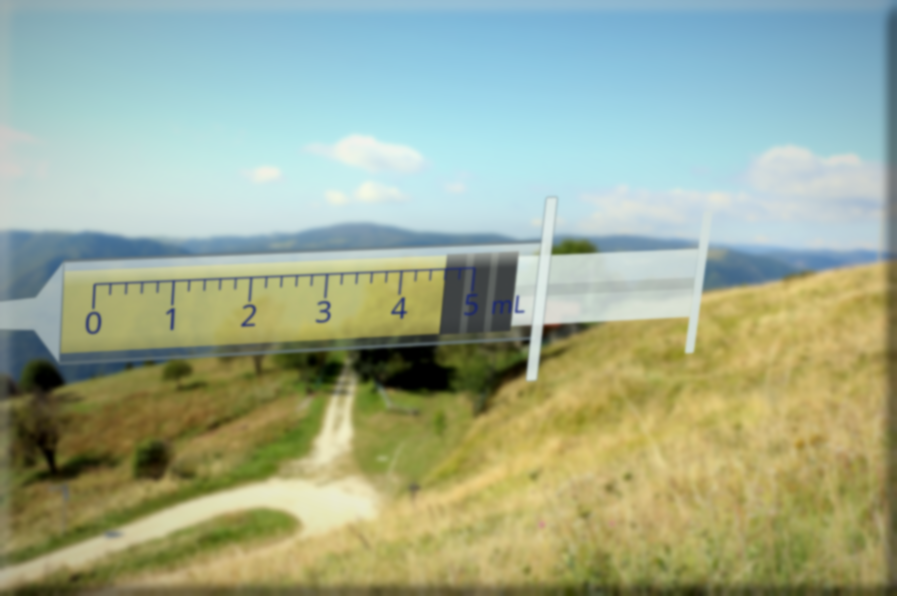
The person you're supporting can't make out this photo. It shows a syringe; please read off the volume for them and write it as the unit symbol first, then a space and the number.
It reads mL 4.6
